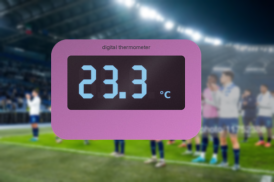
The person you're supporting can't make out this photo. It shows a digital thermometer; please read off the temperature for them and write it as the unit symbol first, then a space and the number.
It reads °C 23.3
